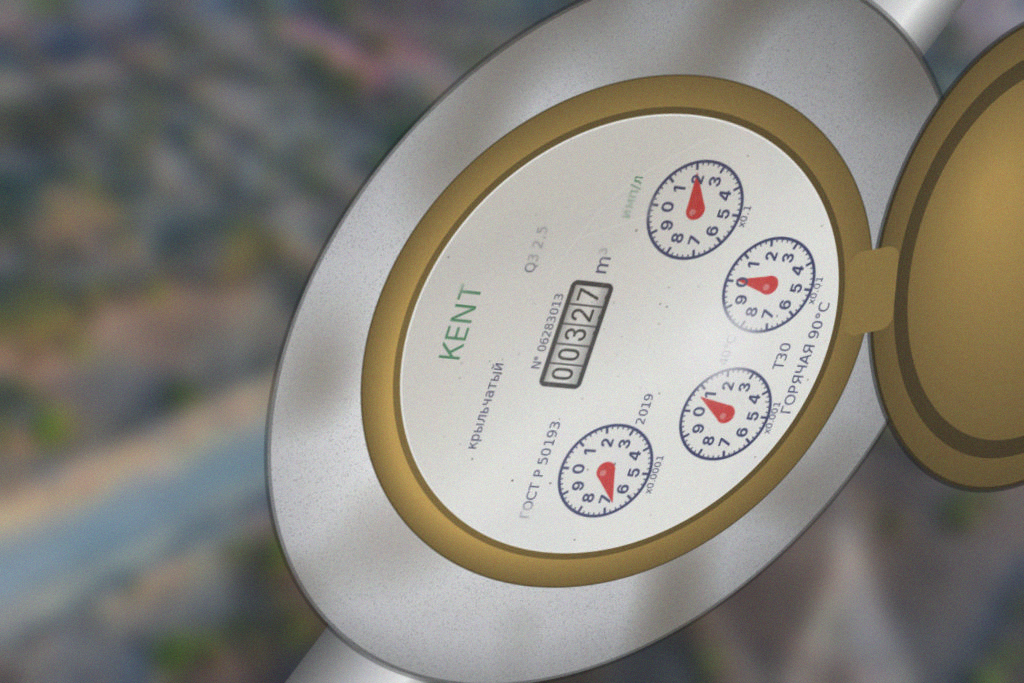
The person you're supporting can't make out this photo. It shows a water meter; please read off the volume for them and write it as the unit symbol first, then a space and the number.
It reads m³ 327.2006
